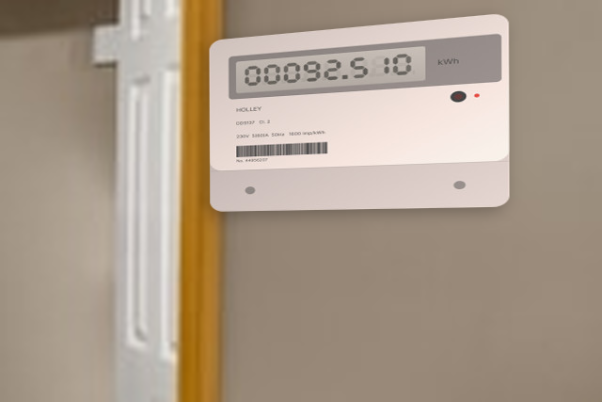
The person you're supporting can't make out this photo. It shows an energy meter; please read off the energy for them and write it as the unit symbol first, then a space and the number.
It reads kWh 92.510
